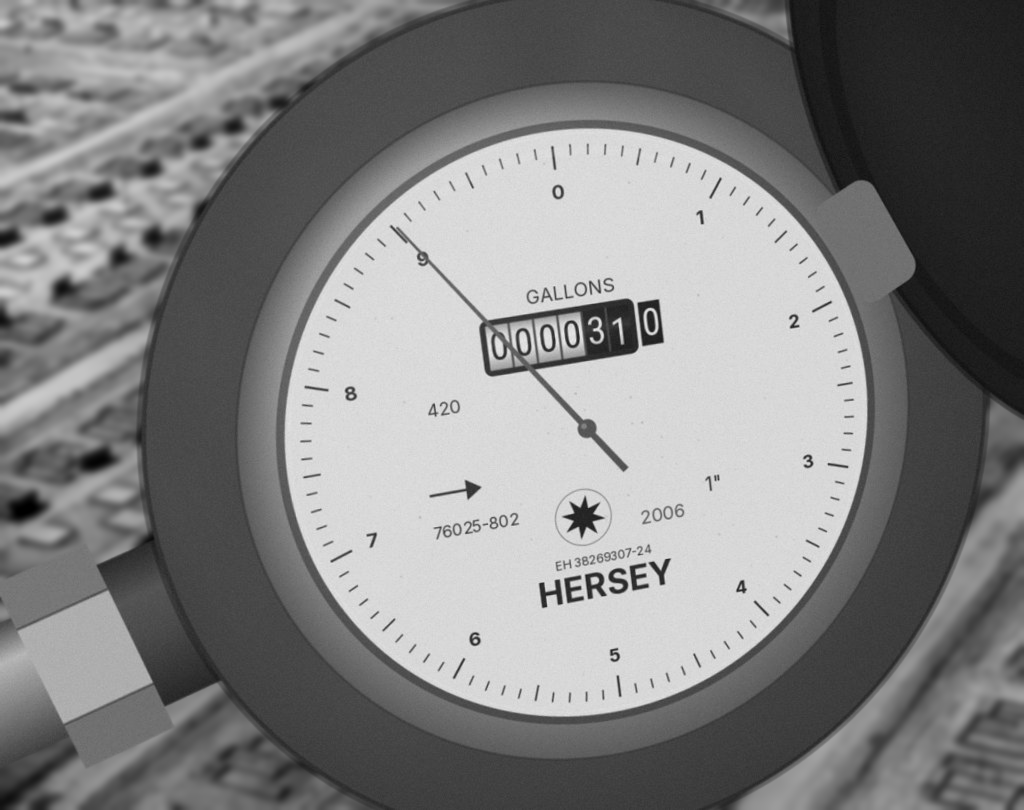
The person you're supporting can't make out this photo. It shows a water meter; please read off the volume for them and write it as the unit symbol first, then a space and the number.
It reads gal 309.0
